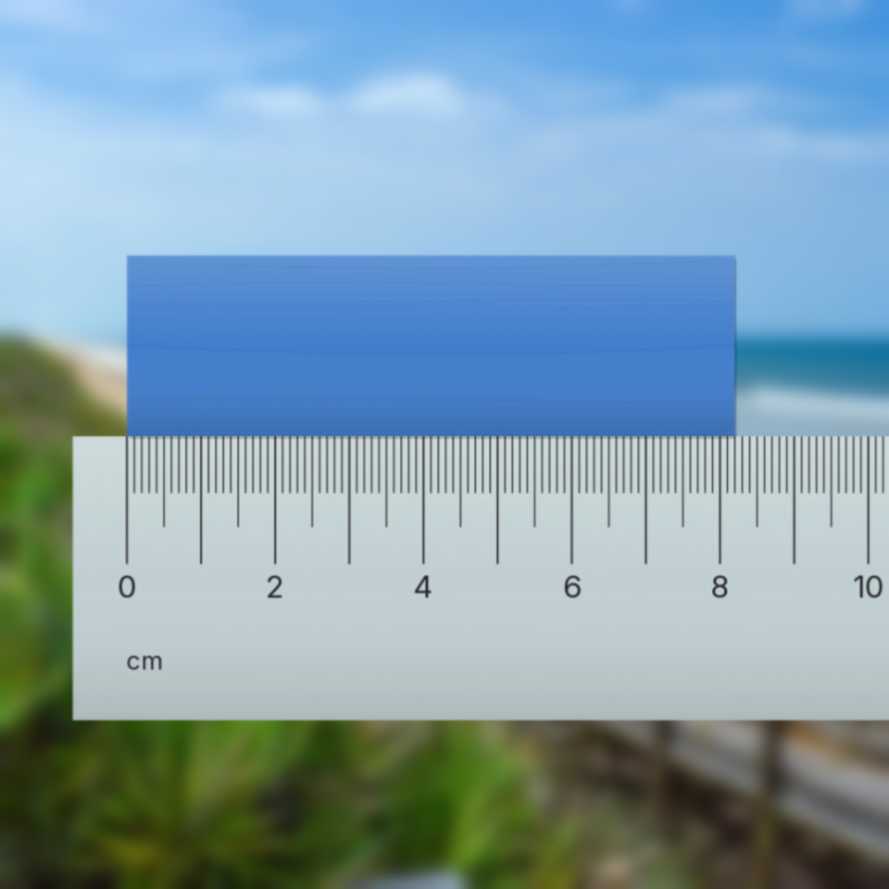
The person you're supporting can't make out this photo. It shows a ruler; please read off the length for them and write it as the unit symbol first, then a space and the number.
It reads cm 8.2
